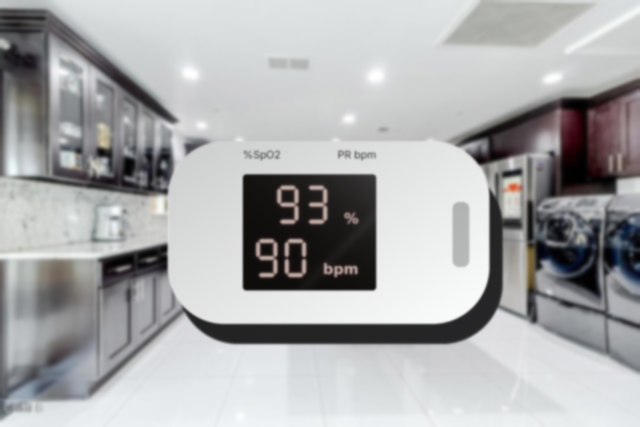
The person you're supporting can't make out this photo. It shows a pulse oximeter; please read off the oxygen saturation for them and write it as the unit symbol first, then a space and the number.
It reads % 93
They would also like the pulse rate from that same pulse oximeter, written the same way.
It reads bpm 90
